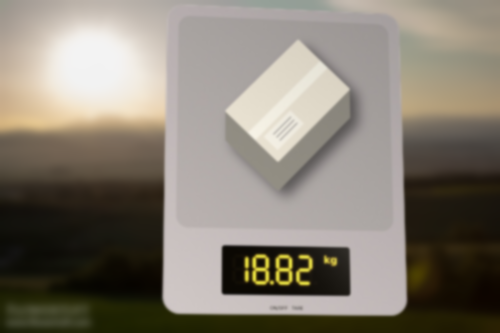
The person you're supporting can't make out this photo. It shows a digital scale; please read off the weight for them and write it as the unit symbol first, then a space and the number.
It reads kg 18.82
